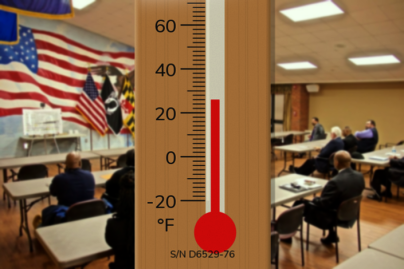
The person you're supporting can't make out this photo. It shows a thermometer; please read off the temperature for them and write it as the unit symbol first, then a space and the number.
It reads °F 26
